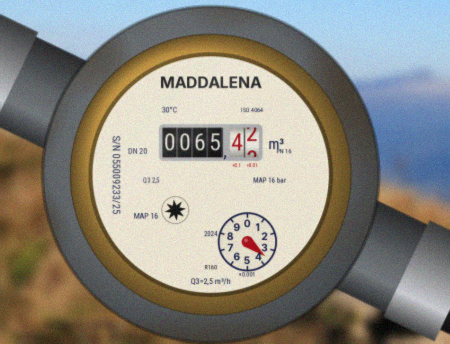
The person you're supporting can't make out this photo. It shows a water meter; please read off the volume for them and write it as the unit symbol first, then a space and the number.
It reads m³ 65.423
